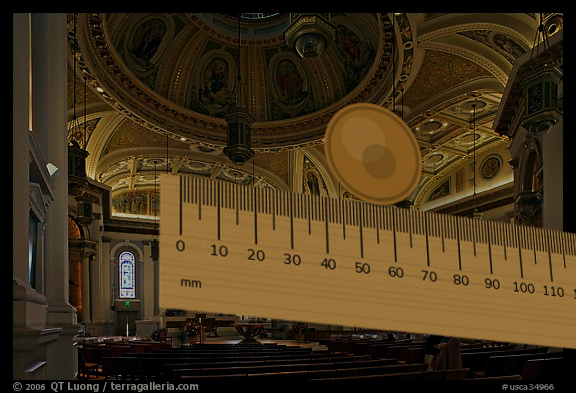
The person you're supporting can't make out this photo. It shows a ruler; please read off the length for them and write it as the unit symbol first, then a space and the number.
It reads mm 30
